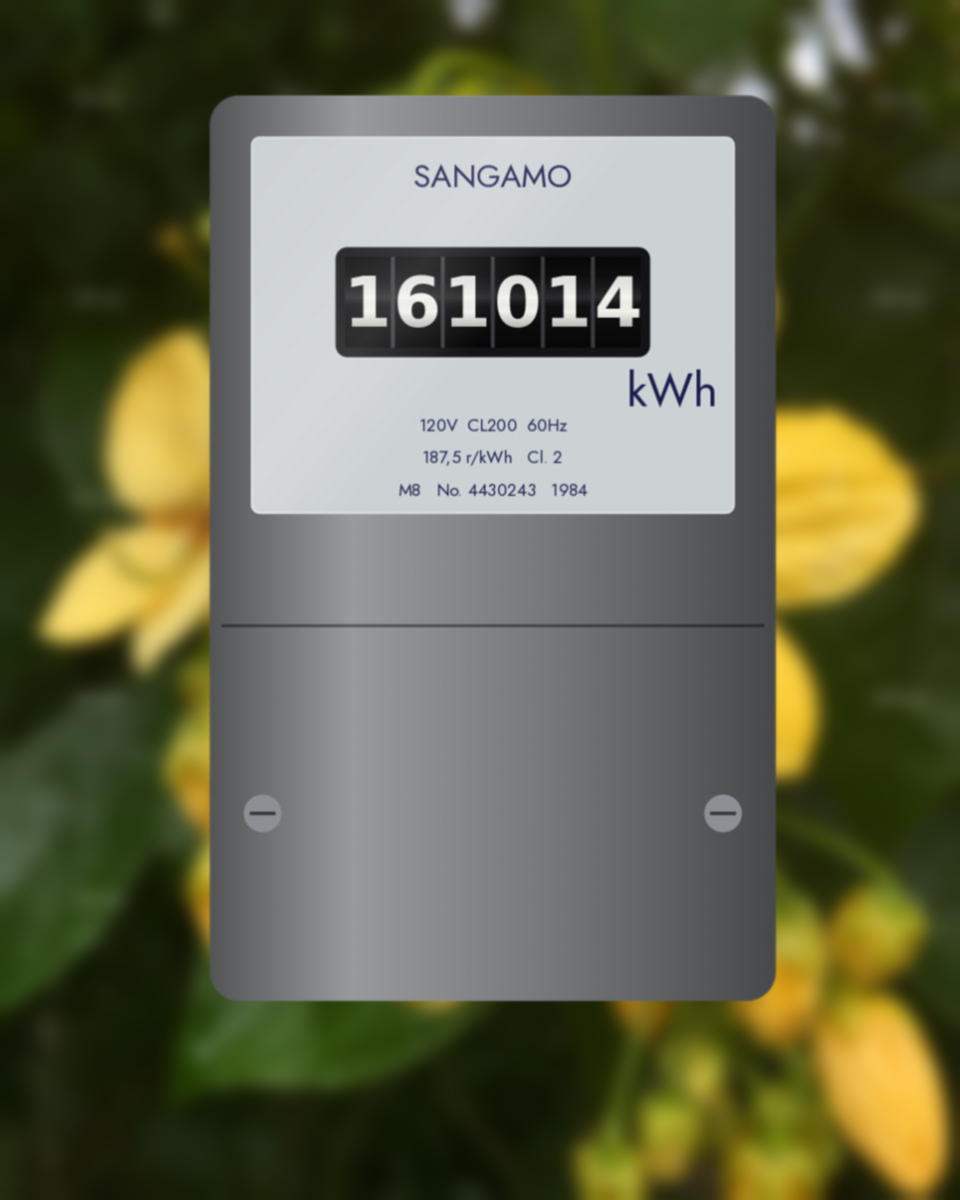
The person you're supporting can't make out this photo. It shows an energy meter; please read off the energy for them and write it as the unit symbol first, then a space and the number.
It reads kWh 161014
